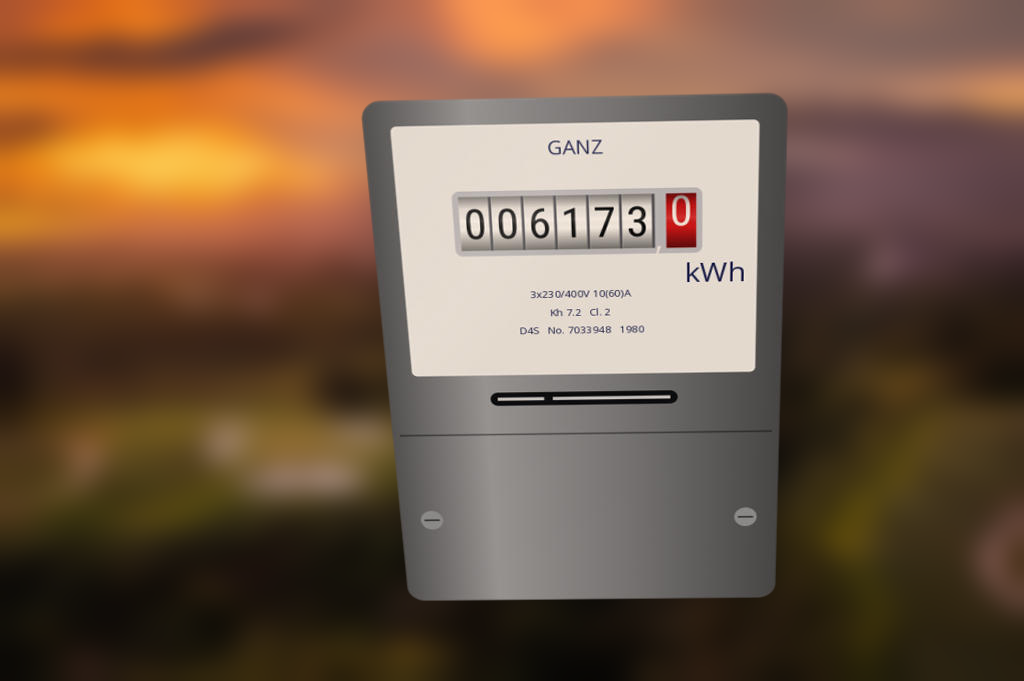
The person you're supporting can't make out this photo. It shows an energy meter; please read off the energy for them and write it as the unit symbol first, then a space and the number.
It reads kWh 6173.0
